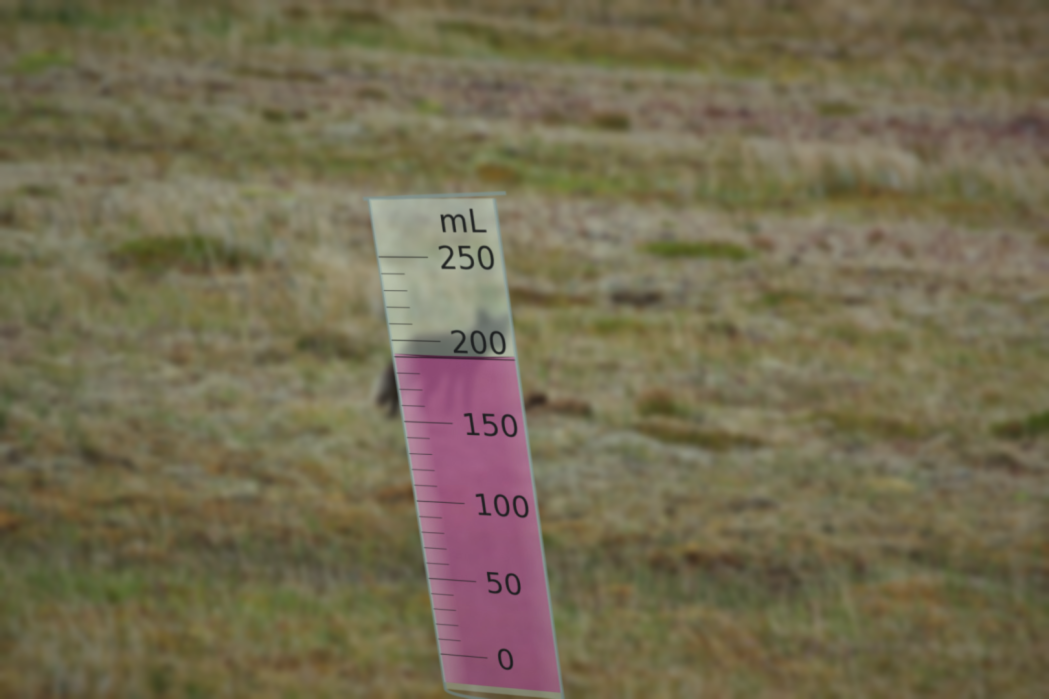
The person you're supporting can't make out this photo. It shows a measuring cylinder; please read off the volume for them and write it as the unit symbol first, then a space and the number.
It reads mL 190
